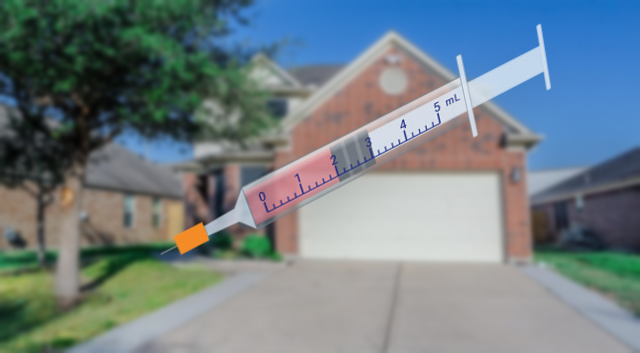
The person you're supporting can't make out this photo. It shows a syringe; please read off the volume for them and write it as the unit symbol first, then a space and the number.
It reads mL 2
